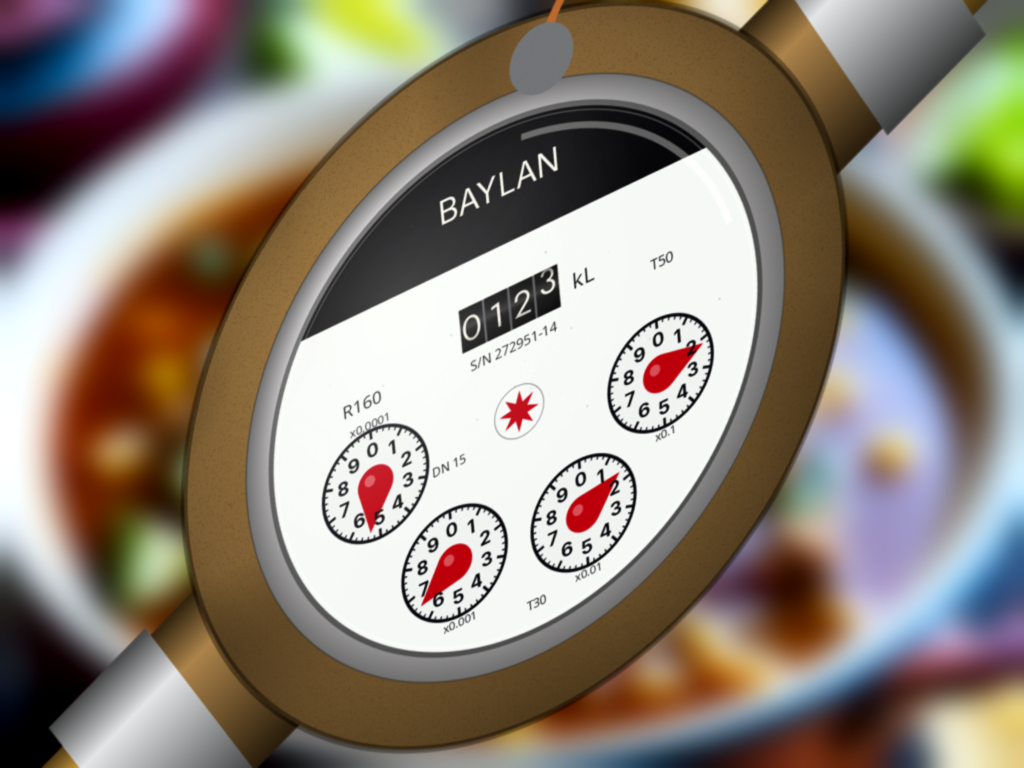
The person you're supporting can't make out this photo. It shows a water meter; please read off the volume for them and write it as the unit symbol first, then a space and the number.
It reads kL 123.2165
